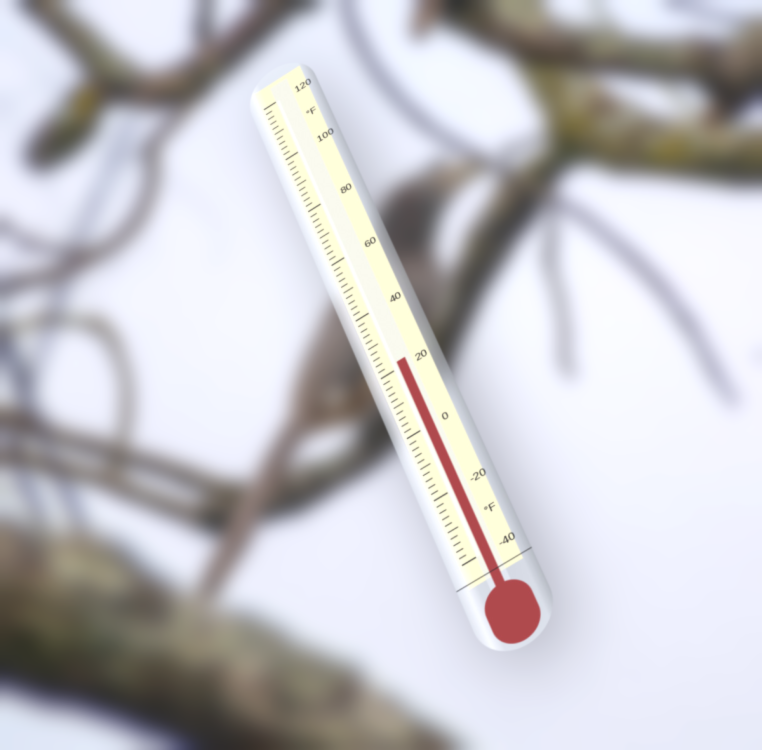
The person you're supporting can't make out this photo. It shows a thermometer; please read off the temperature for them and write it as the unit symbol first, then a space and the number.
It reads °F 22
